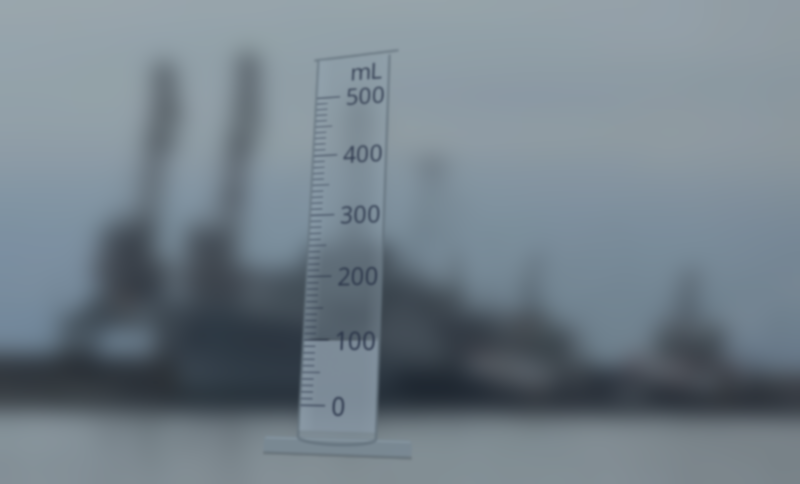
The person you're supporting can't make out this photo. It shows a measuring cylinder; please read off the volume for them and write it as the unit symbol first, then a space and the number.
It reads mL 100
